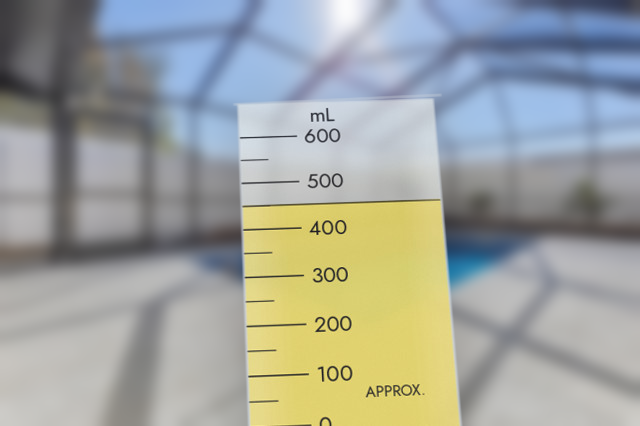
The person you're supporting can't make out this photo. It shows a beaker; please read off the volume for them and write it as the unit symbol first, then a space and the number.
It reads mL 450
